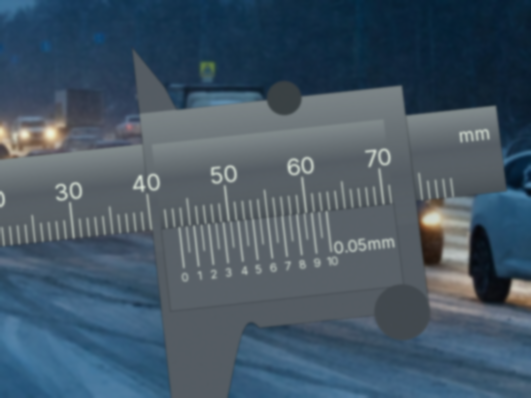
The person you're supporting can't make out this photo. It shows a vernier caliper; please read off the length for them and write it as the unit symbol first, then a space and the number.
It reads mm 43.6
